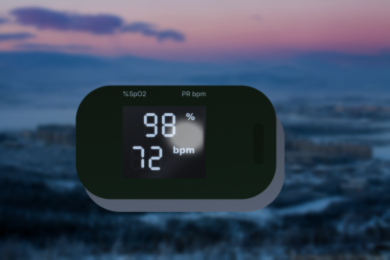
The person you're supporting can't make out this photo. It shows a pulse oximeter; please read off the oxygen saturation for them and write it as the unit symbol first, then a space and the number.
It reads % 98
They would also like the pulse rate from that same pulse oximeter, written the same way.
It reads bpm 72
